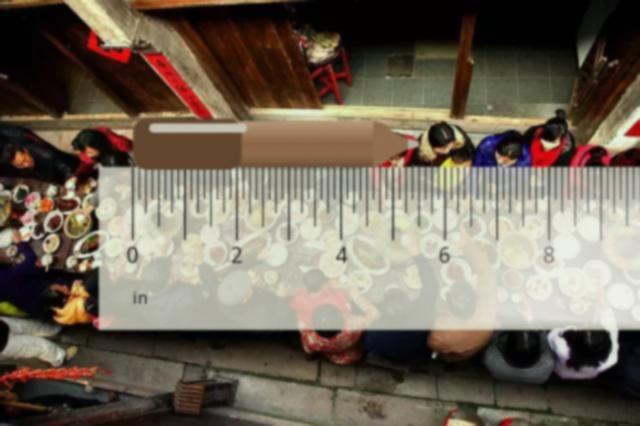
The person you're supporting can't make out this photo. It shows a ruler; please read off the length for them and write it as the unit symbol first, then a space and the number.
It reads in 5.5
